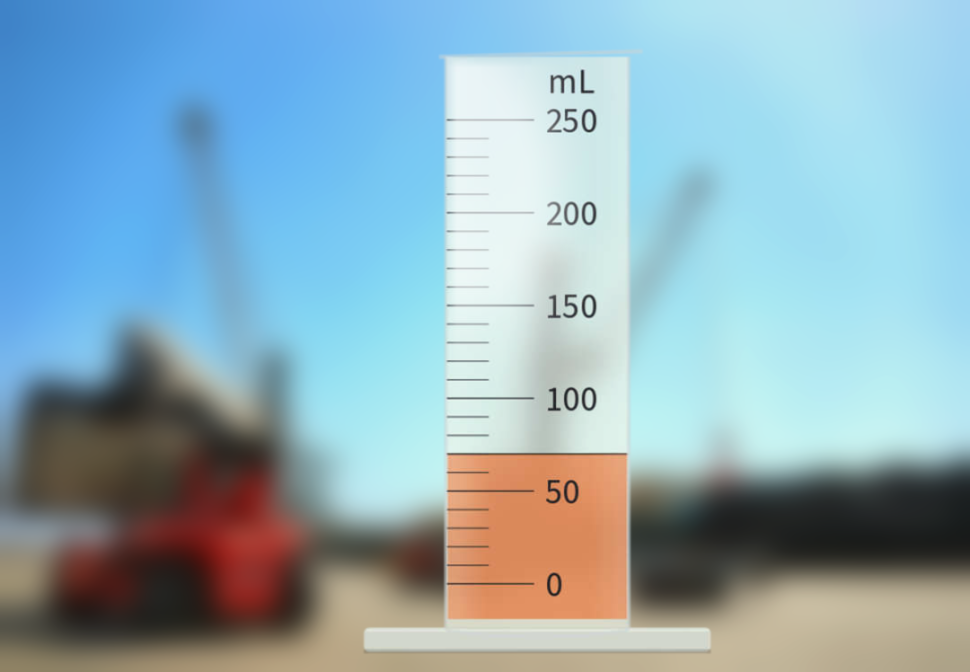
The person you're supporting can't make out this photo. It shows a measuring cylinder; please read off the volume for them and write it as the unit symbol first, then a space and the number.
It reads mL 70
